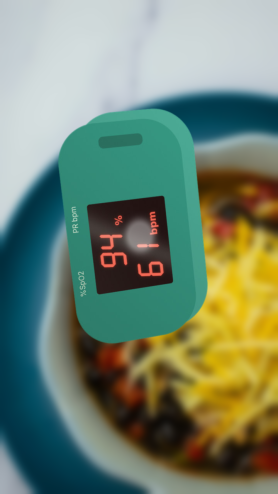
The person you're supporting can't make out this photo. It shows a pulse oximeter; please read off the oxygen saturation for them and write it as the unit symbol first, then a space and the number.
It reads % 94
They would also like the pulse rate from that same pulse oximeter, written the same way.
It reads bpm 61
